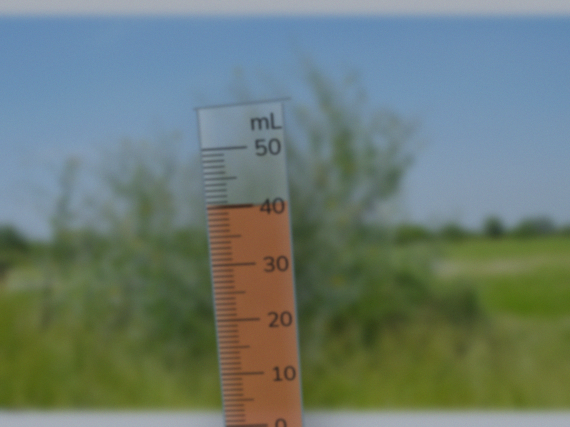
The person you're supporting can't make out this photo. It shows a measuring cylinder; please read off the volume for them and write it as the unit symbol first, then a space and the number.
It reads mL 40
